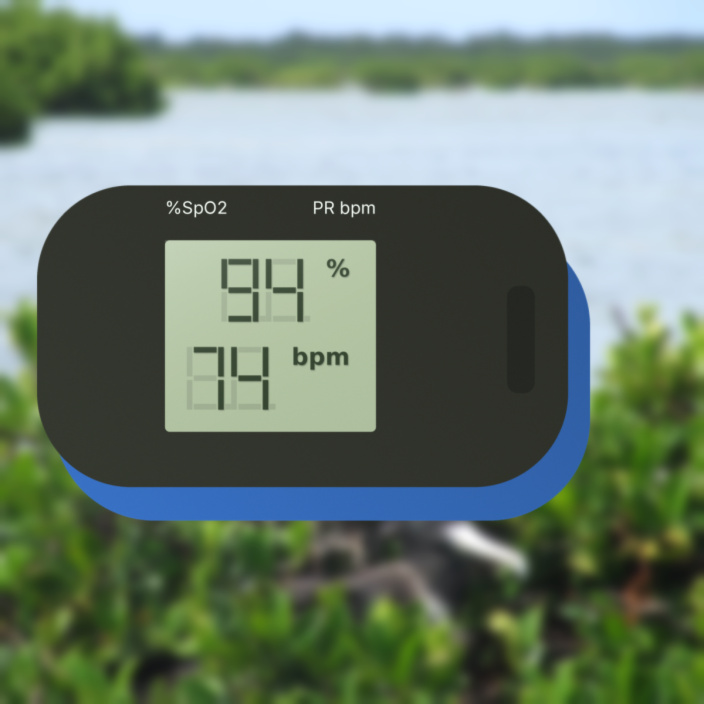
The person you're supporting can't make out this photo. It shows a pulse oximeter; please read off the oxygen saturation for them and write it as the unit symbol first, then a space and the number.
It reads % 94
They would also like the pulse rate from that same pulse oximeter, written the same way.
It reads bpm 74
